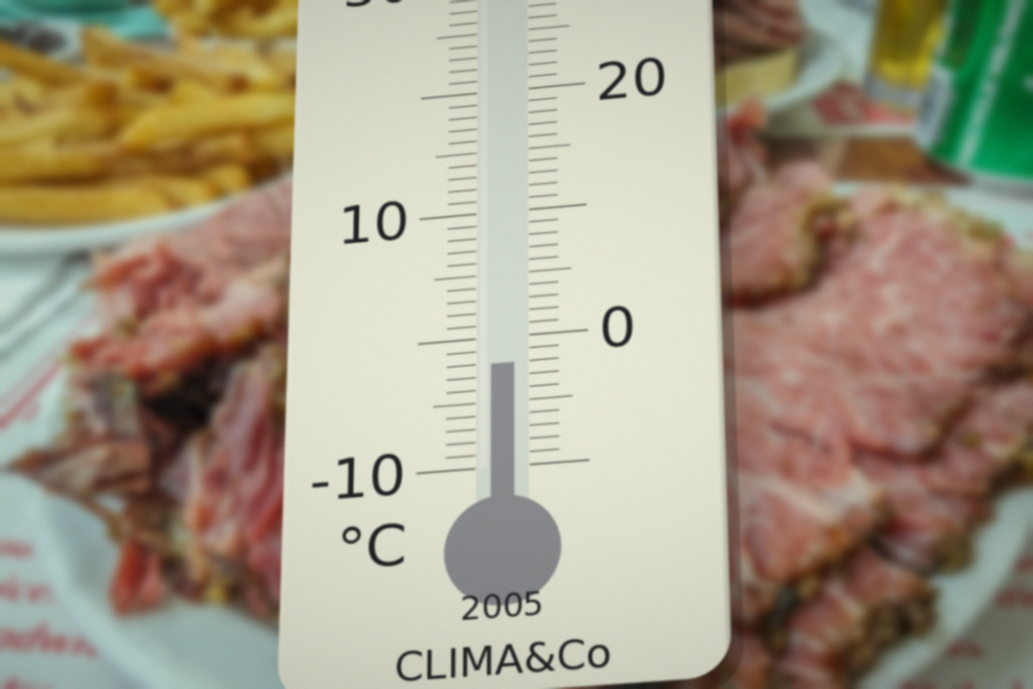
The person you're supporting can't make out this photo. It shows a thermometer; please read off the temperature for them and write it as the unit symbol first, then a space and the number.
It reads °C -2
